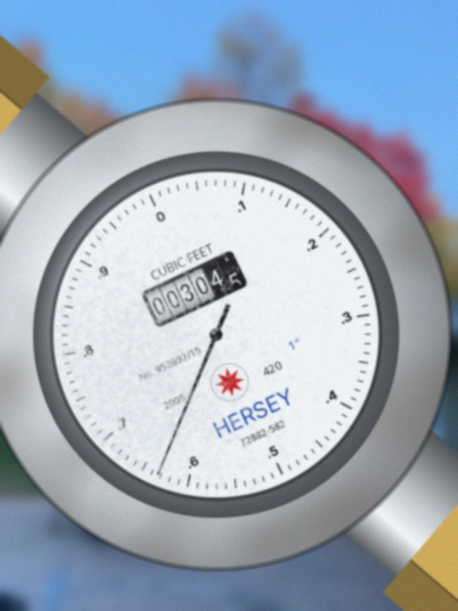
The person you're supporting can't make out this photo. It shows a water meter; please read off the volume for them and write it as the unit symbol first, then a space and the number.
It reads ft³ 3044.63
